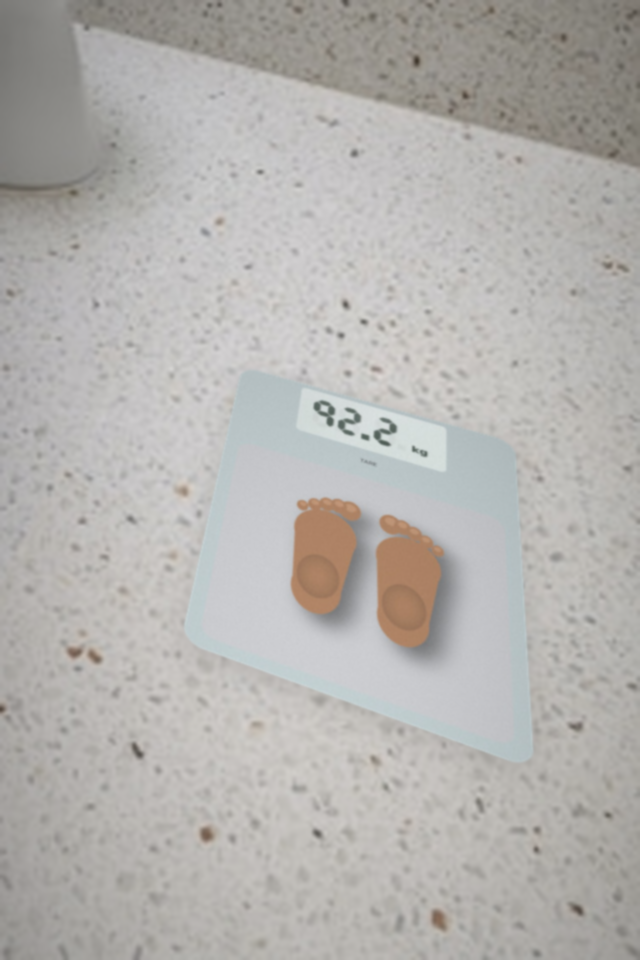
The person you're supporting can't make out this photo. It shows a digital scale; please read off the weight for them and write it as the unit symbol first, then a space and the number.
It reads kg 92.2
